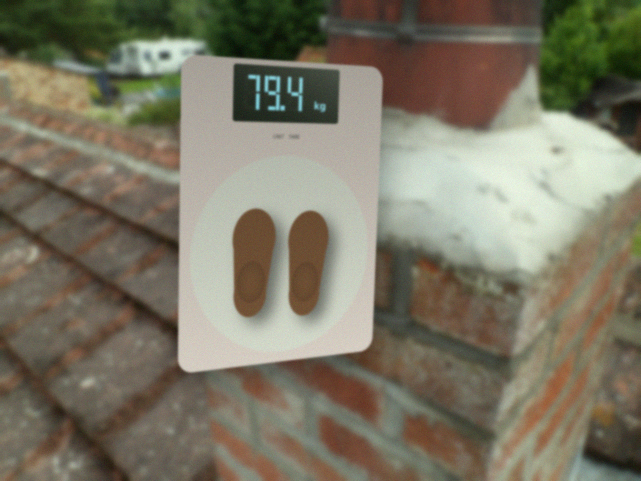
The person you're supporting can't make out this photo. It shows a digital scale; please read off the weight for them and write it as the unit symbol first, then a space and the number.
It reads kg 79.4
